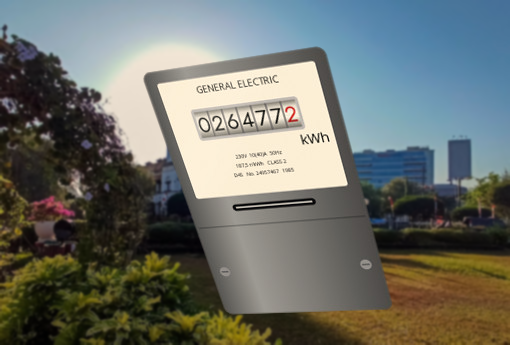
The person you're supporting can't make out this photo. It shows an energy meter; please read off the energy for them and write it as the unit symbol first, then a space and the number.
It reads kWh 26477.2
